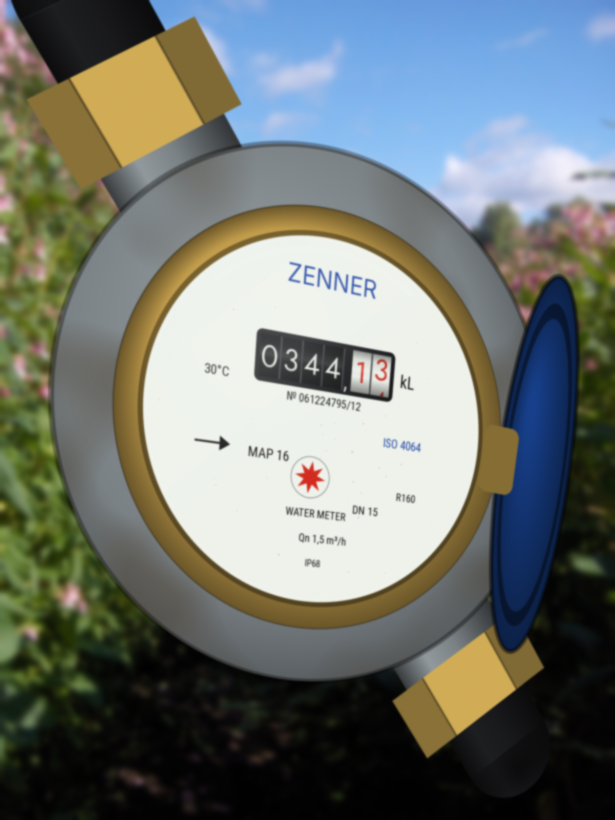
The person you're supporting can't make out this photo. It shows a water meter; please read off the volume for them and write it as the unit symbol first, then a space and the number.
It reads kL 344.13
